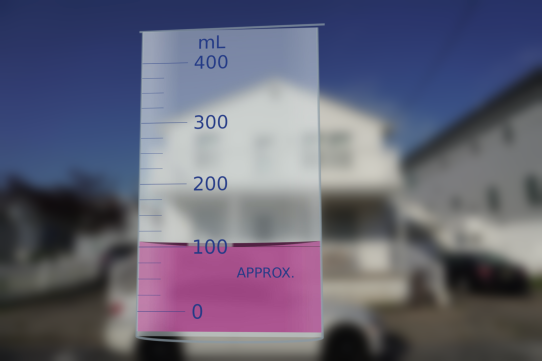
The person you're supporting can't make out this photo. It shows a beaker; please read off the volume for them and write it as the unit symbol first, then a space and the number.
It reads mL 100
